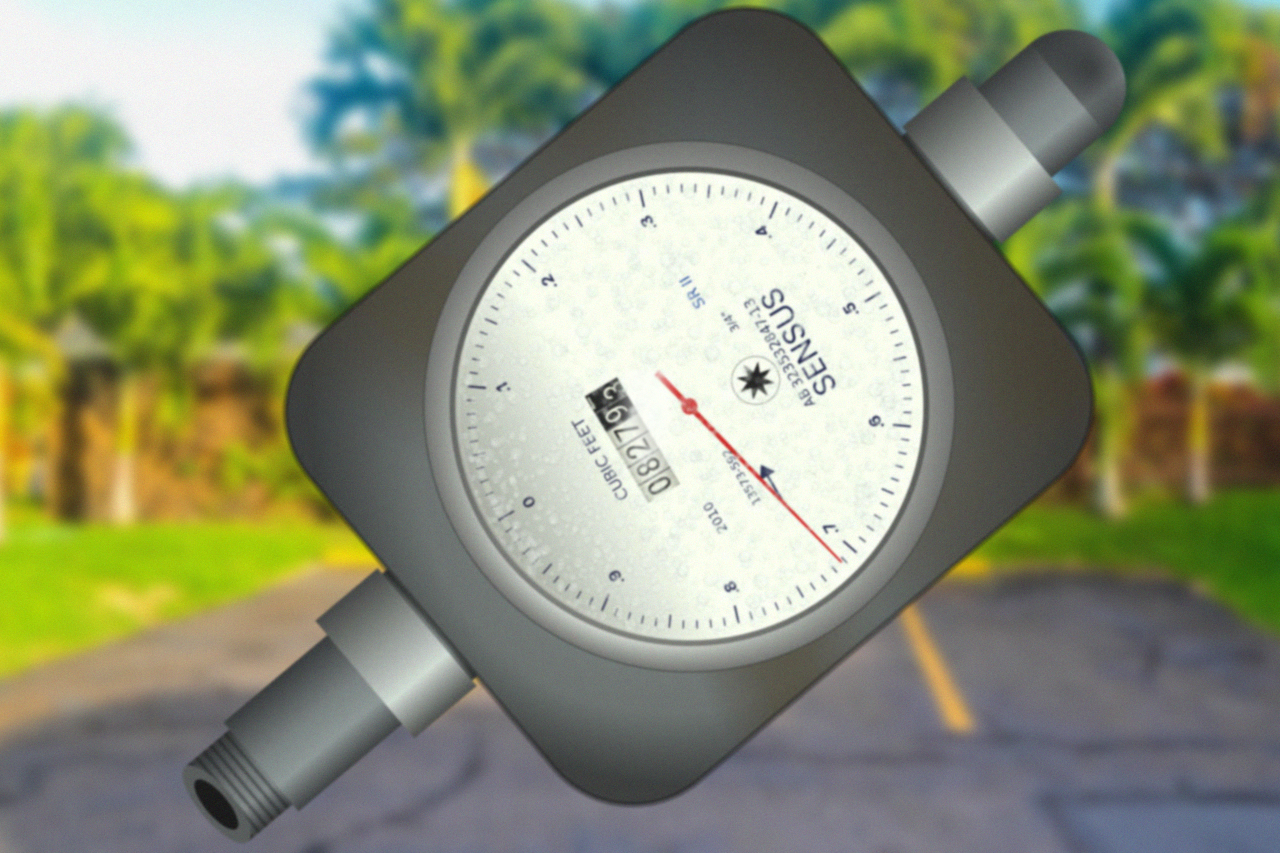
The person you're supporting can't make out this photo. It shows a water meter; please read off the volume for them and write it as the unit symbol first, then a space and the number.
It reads ft³ 82792.71
